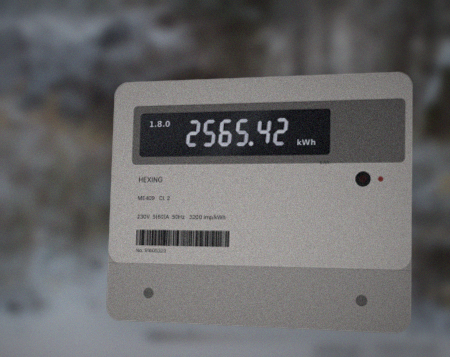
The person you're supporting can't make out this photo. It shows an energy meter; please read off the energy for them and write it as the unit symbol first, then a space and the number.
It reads kWh 2565.42
